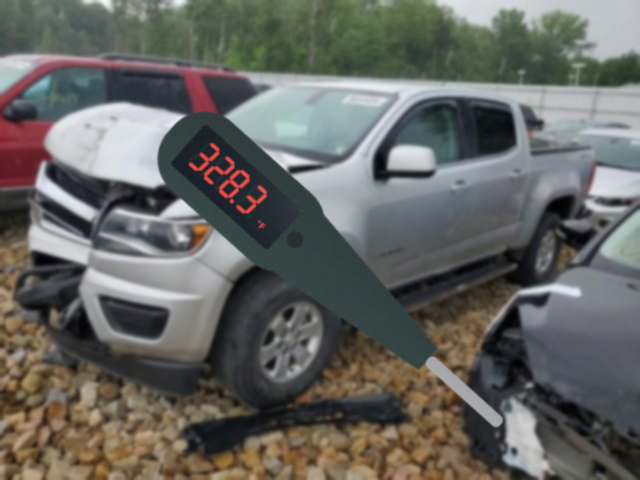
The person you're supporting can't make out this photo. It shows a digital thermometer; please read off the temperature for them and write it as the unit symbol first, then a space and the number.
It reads °F 328.3
